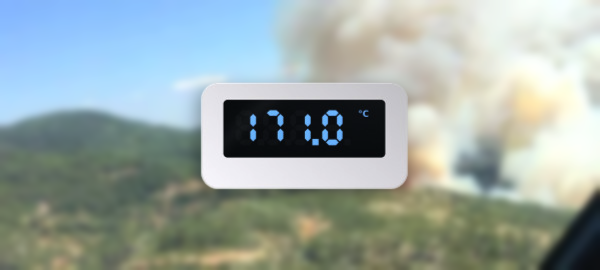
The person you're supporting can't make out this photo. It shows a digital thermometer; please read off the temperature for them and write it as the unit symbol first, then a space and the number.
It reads °C 171.0
